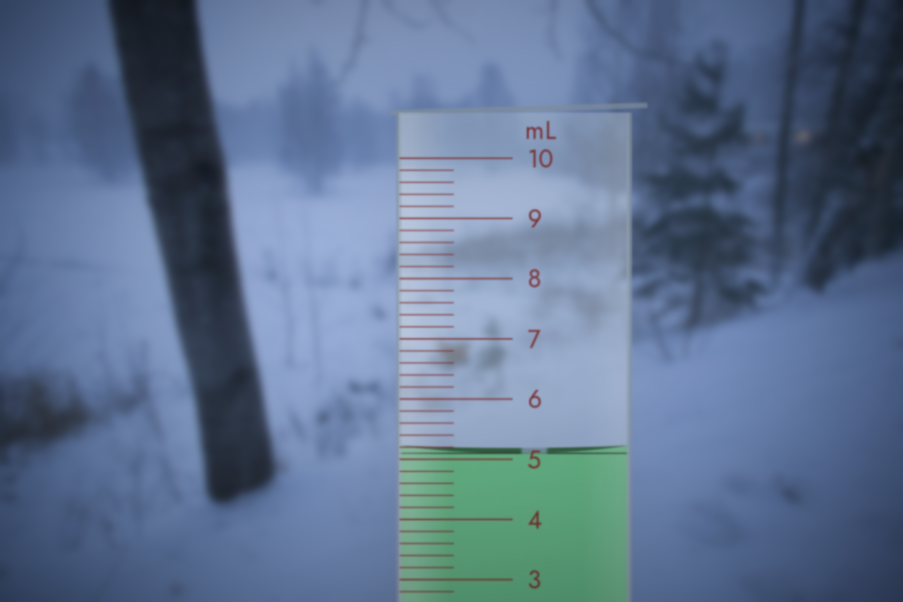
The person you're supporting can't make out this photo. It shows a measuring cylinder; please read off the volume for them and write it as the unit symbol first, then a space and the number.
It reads mL 5.1
